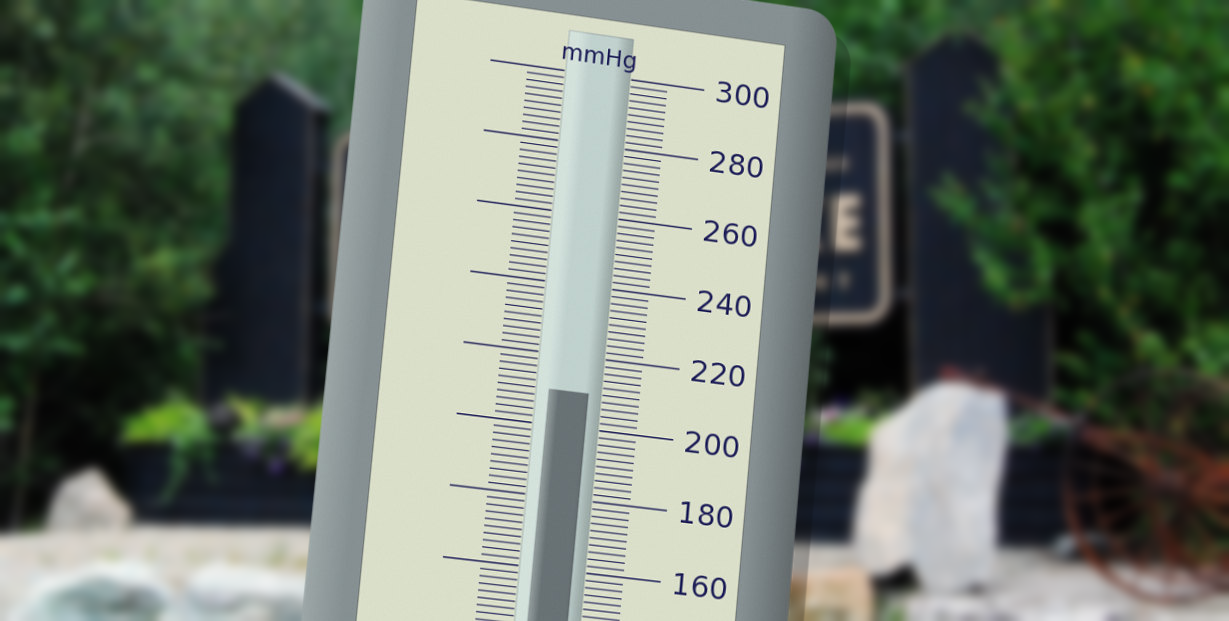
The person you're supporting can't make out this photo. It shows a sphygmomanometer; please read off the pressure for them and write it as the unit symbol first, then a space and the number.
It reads mmHg 210
